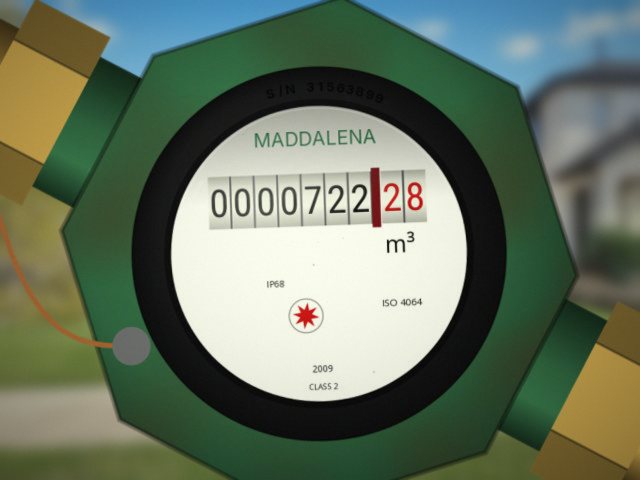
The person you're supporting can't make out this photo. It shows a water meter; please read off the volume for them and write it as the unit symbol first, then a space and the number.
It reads m³ 722.28
